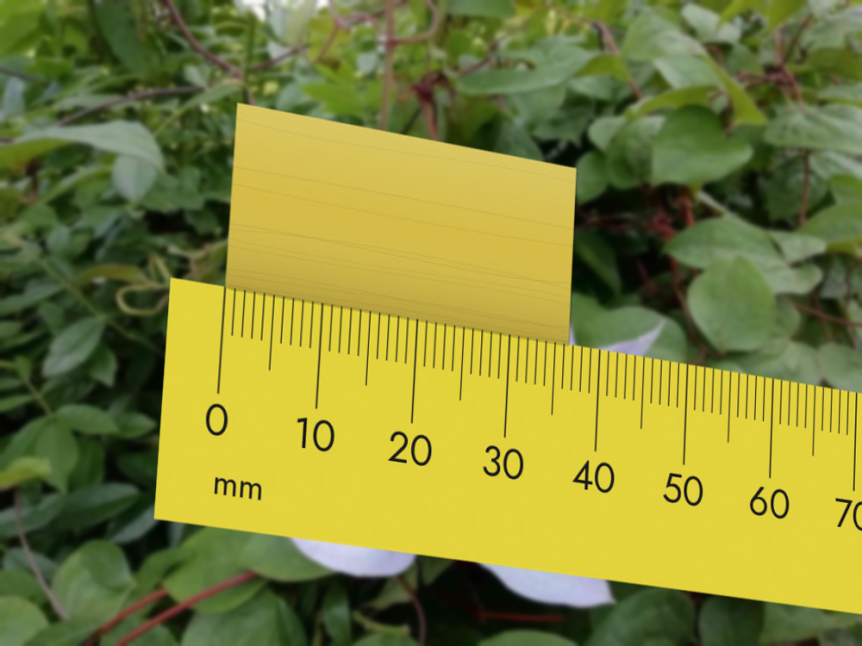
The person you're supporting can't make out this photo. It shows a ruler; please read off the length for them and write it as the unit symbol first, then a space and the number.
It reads mm 36.5
